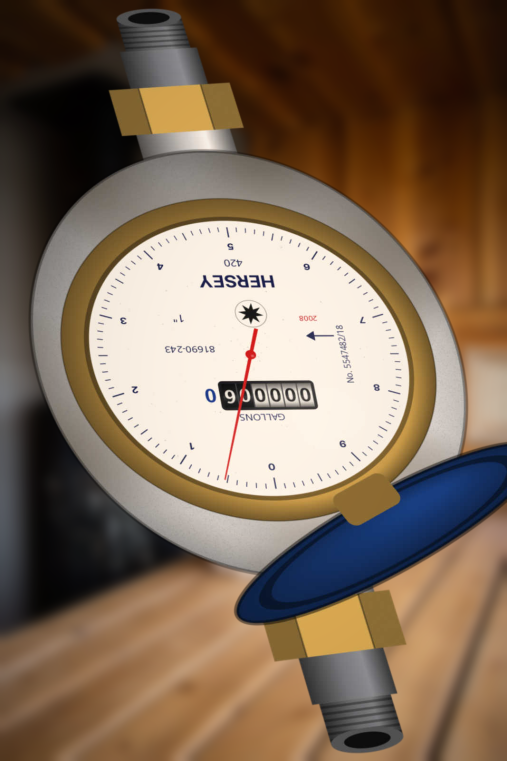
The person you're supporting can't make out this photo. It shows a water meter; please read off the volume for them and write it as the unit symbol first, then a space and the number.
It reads gal 60.5
